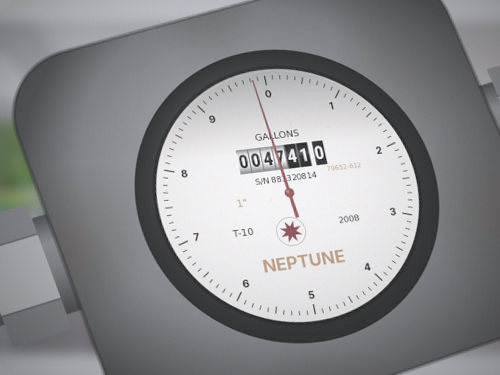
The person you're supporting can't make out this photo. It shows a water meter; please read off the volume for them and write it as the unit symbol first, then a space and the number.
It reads gal 47409.8
